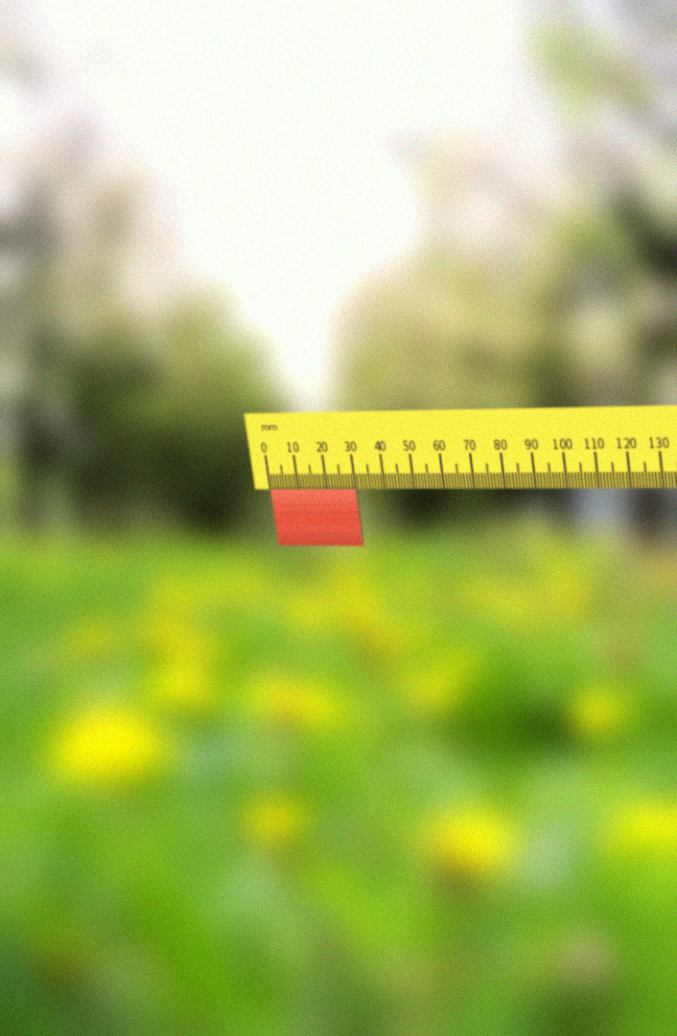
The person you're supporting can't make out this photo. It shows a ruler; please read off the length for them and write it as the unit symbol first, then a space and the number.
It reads mm 30
